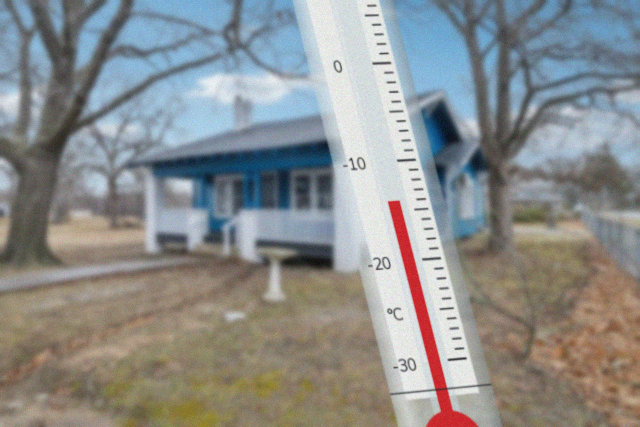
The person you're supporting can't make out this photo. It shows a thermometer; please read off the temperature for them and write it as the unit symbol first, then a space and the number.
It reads °C -14
